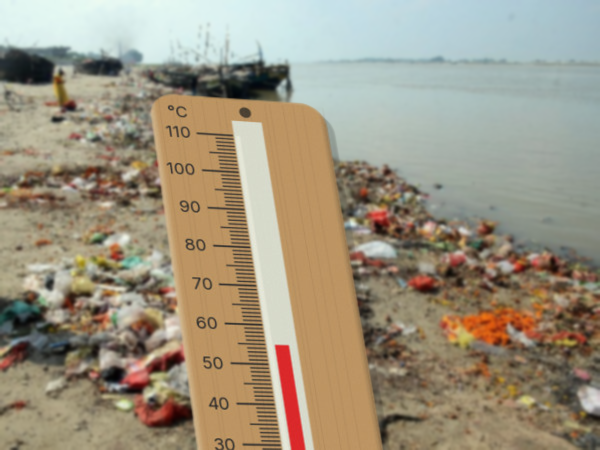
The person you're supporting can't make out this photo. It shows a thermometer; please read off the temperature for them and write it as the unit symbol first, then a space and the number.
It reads °C 55
